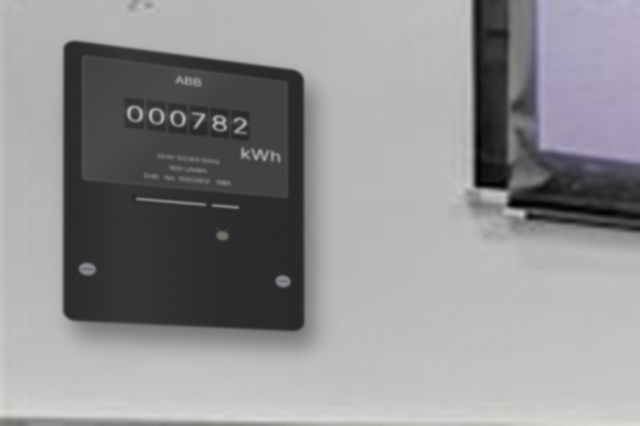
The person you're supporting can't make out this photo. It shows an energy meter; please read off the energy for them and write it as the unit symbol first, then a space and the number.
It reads kWh 782
